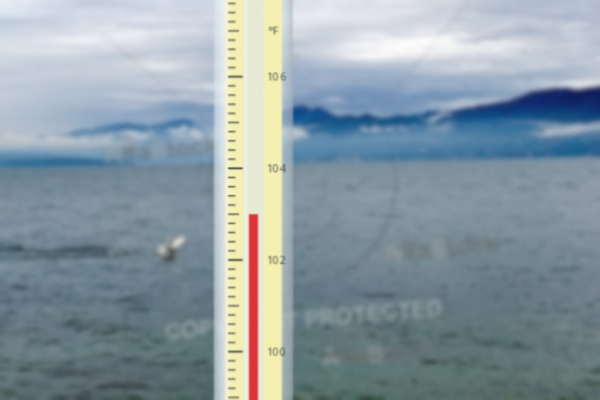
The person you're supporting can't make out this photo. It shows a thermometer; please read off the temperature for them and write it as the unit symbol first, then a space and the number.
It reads °F 103
